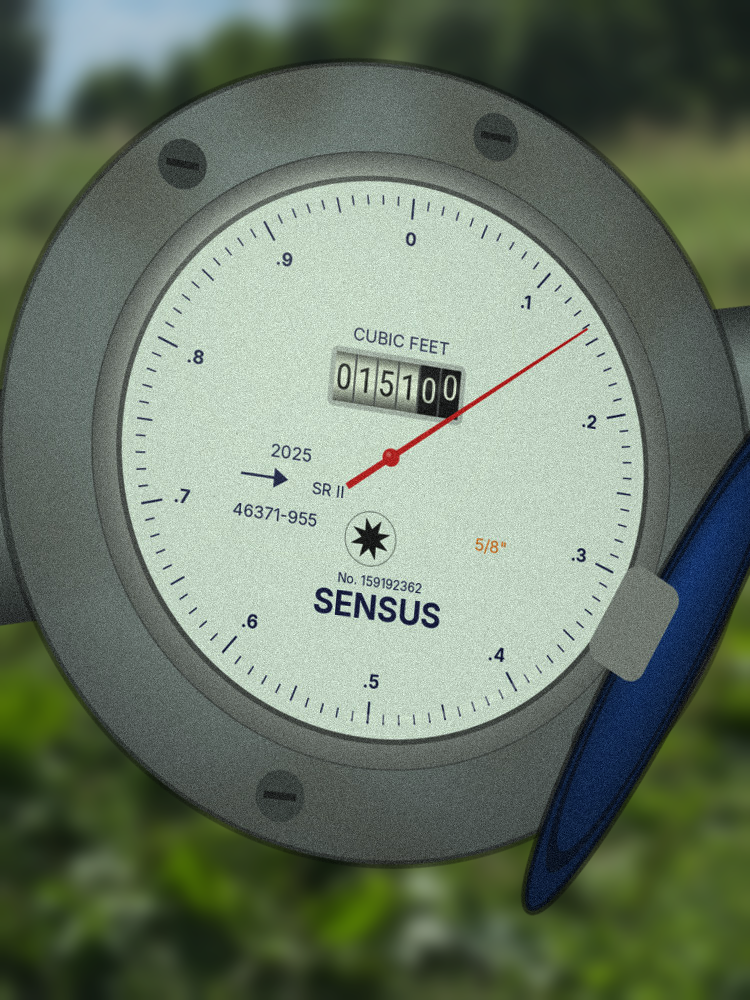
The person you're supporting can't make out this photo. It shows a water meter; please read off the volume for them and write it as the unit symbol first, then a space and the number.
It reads ft³ 15100.14
